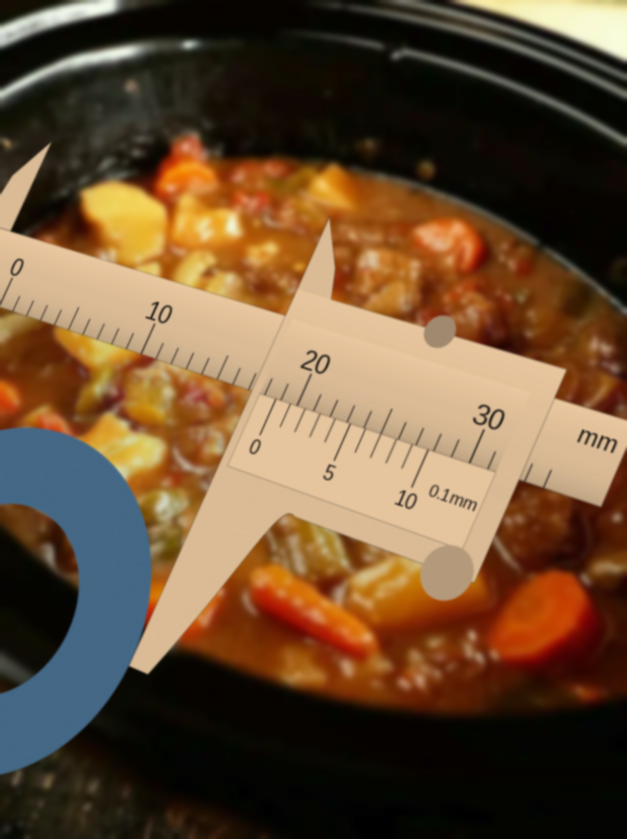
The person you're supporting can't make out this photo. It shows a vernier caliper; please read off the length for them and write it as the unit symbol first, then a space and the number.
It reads mm 18.7
